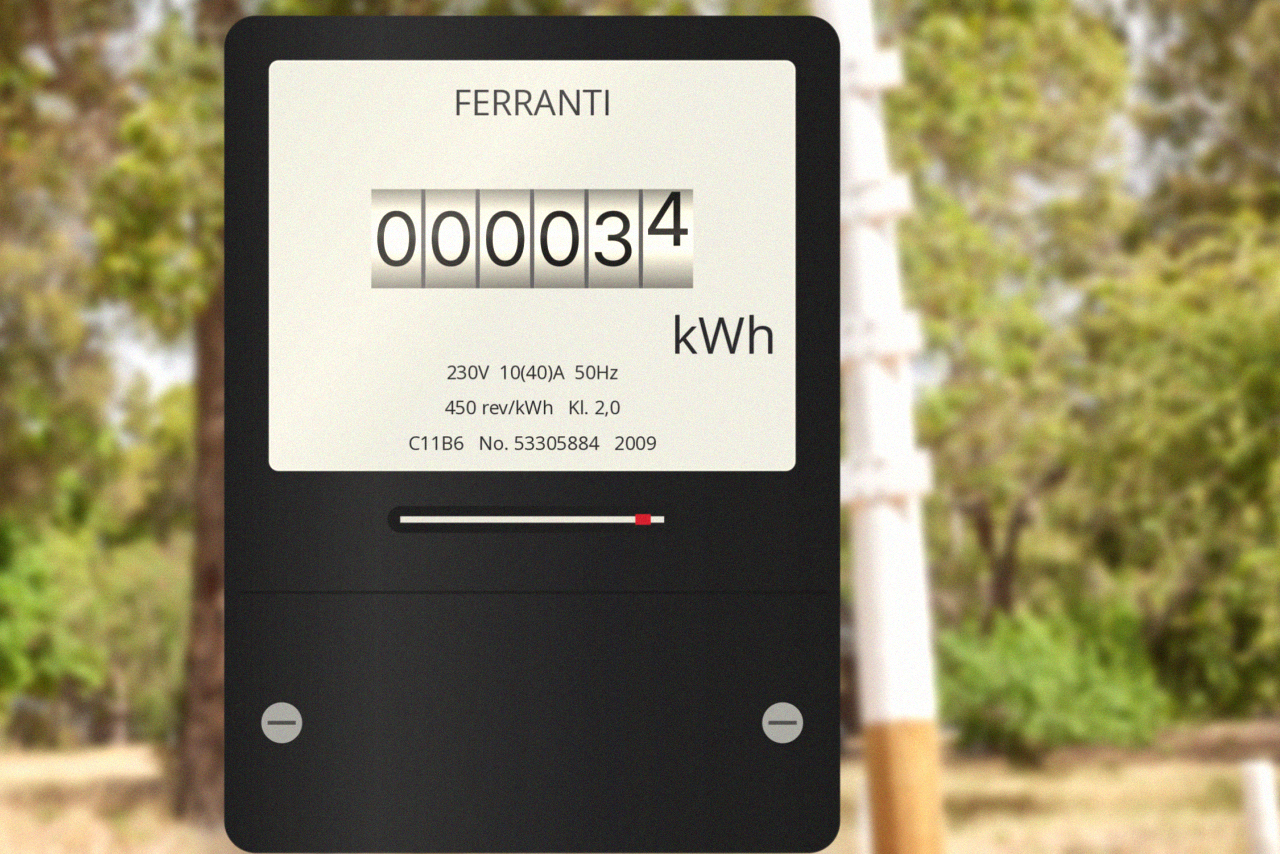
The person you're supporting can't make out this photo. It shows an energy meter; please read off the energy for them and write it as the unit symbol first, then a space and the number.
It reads kWh 34
